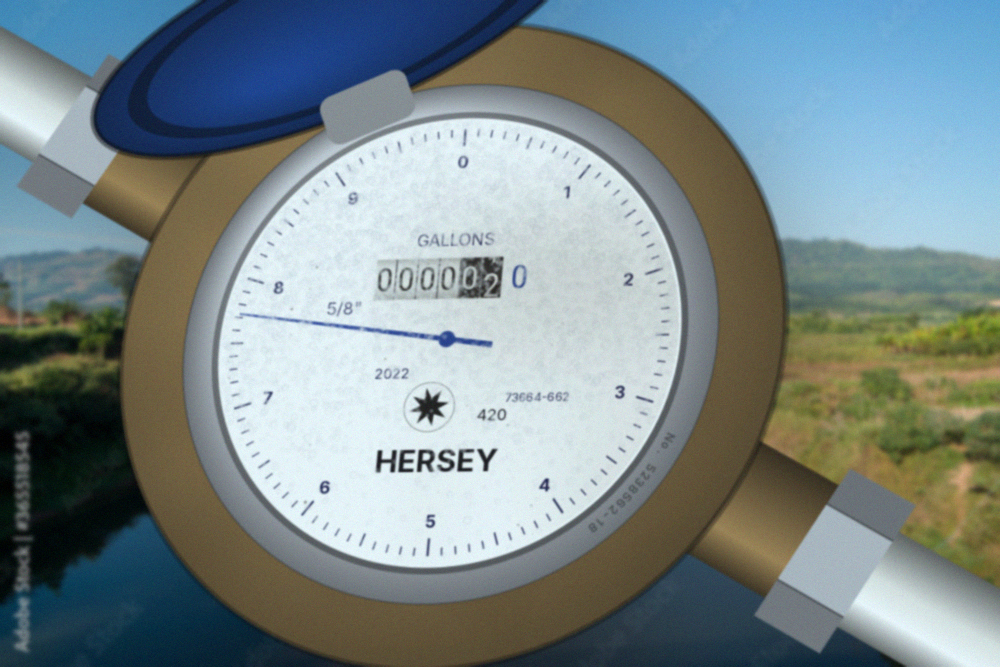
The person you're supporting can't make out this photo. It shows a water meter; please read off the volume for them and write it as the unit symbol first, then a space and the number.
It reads gal 17.7
